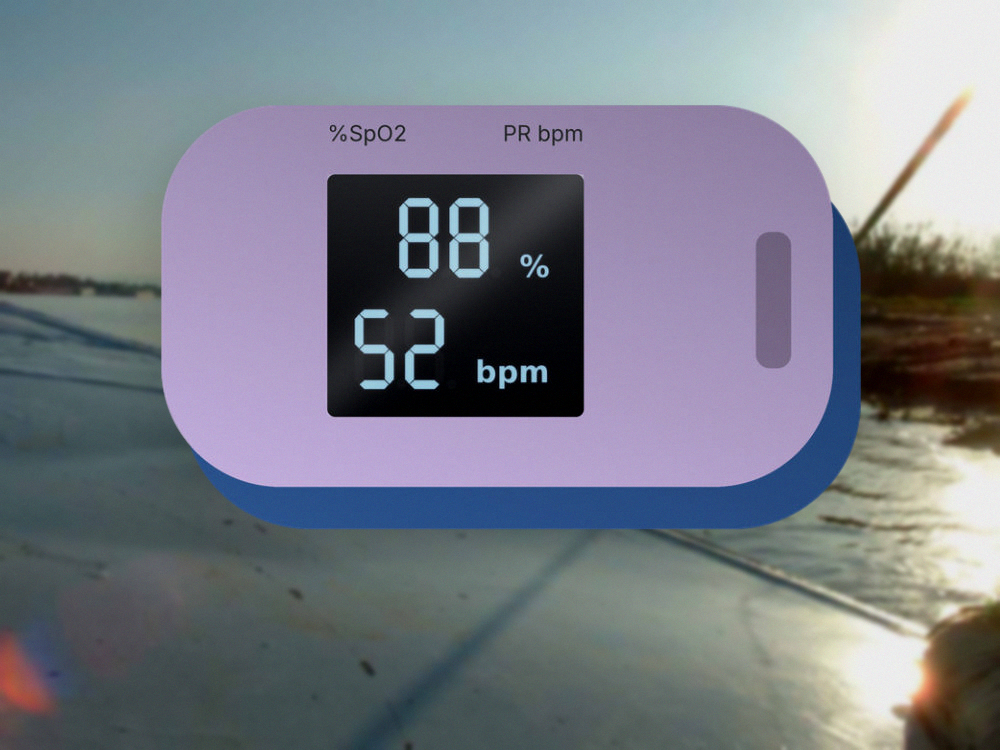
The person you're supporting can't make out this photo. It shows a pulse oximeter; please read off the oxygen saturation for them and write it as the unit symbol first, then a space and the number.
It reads % 88
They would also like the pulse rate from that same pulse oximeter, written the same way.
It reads bpm 52
